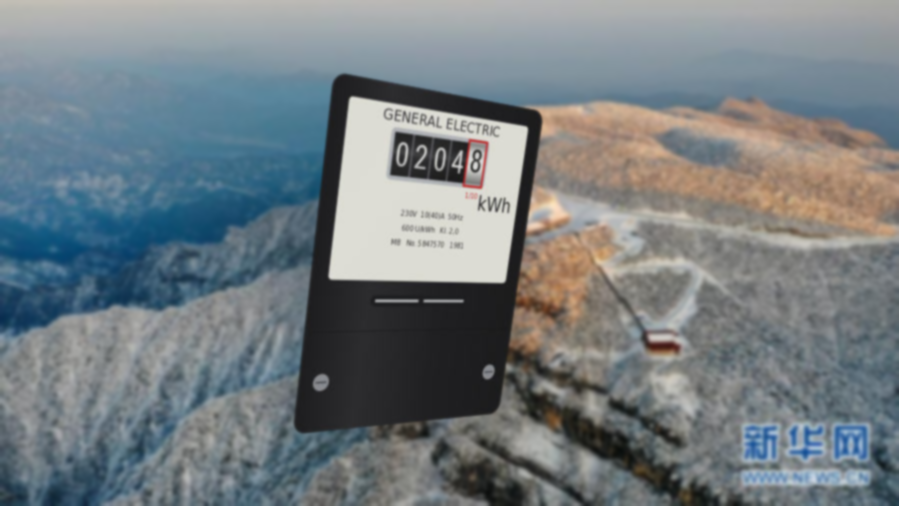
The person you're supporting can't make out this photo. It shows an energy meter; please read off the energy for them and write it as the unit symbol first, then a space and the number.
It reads kWh 204.8
